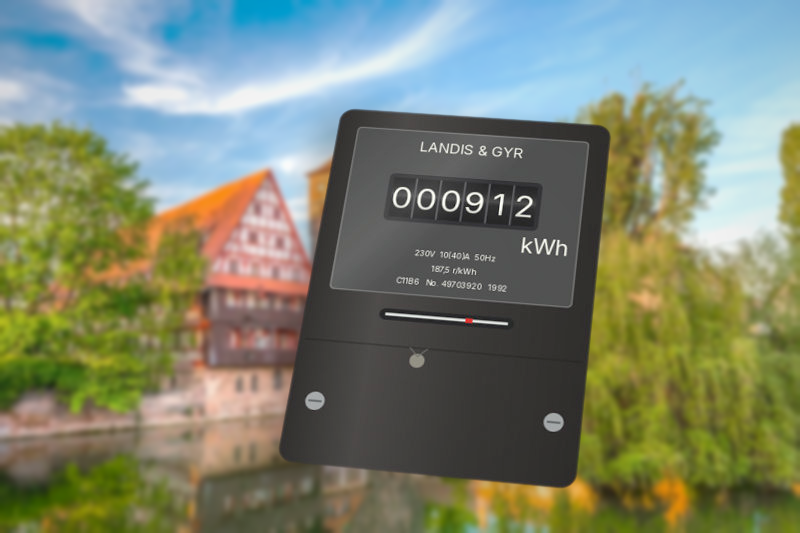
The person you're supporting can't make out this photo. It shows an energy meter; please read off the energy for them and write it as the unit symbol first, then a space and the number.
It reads kWh 912
